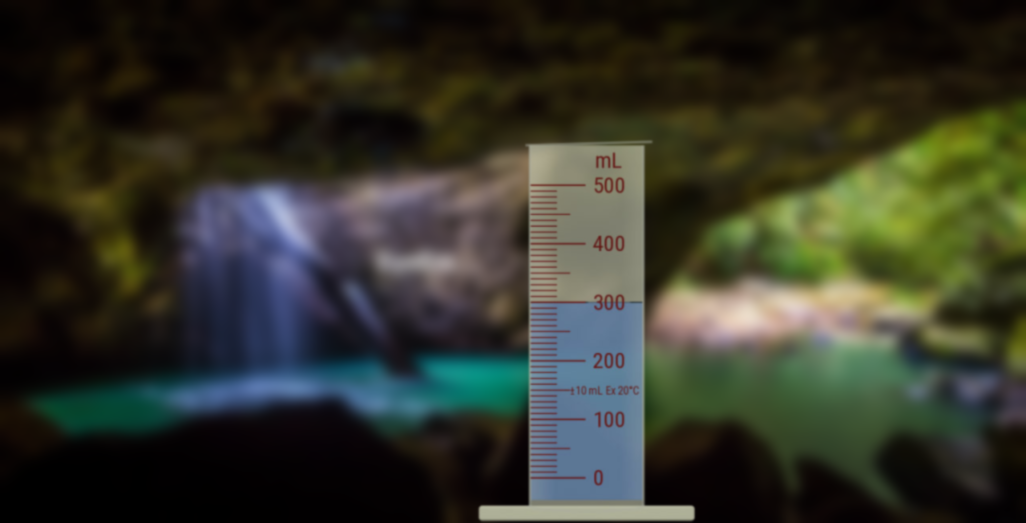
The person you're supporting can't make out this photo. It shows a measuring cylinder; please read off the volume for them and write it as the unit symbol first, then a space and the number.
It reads mL 300
